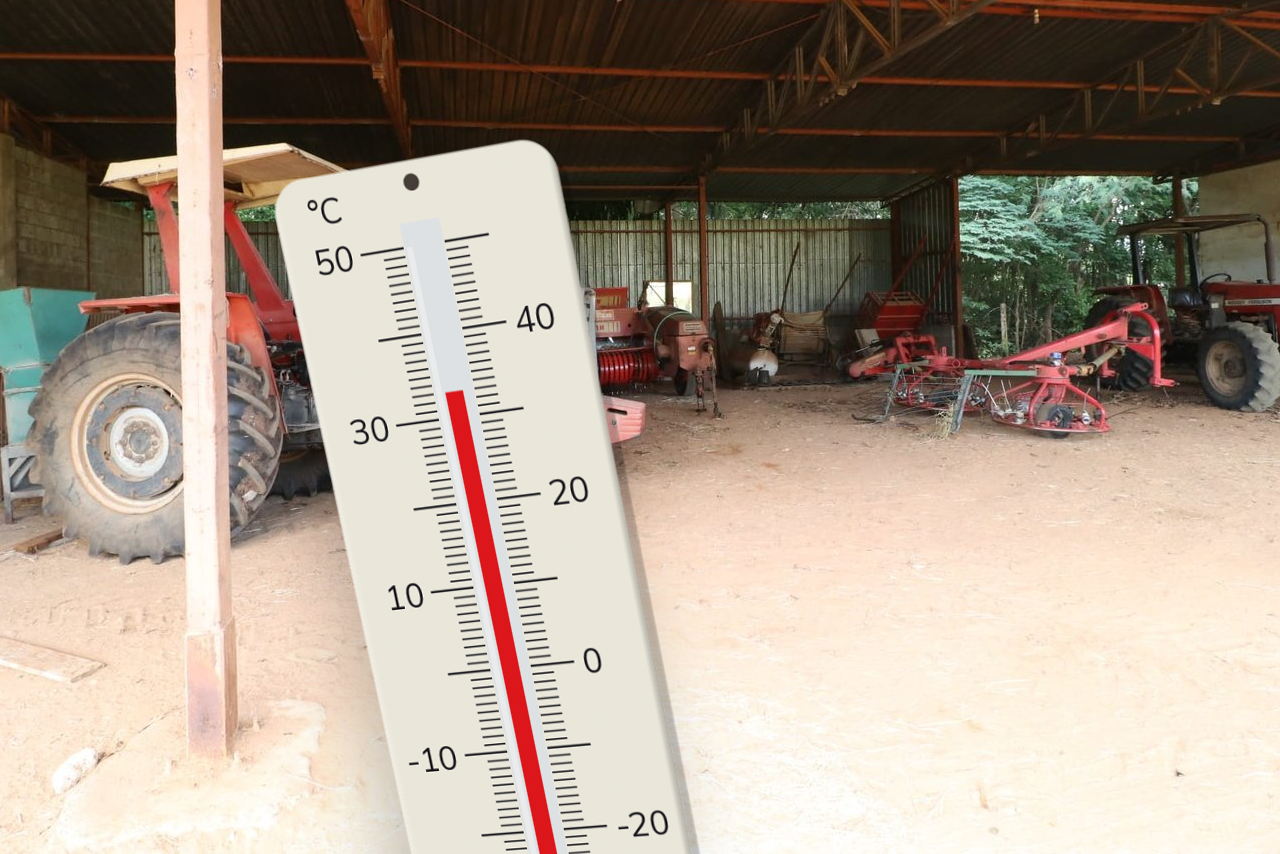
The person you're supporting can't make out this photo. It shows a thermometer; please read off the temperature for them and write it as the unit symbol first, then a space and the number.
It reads °C 33
